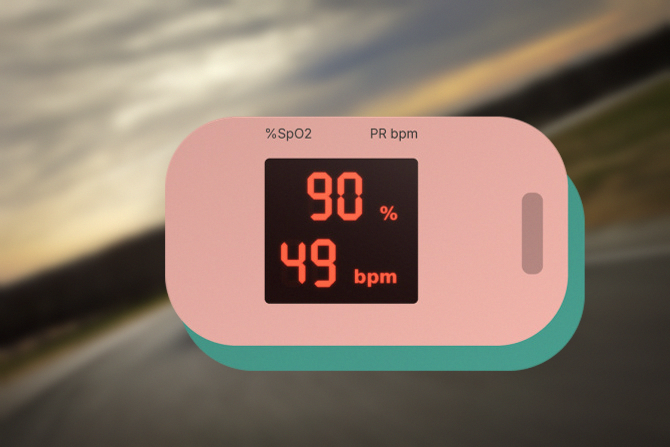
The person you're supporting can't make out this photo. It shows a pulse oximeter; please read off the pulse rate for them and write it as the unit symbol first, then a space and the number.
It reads bpm 49
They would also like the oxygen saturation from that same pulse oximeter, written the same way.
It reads % 90
